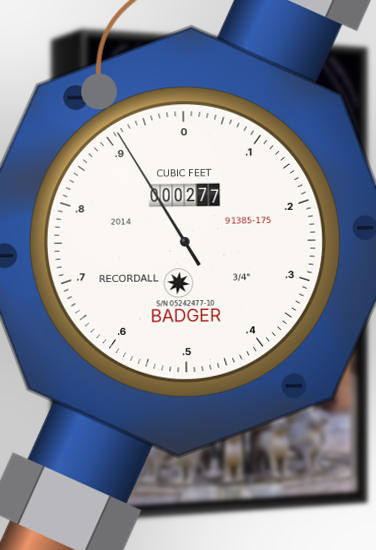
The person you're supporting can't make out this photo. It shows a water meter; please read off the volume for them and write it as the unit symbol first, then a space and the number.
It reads ft³ 276.91
